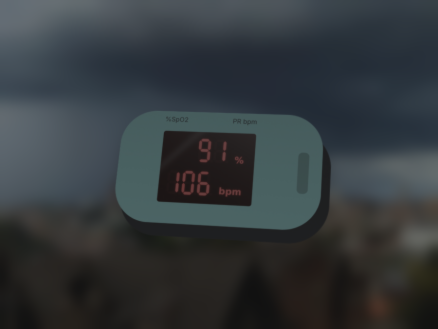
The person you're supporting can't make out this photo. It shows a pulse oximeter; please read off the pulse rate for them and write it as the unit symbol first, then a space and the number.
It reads bpm 106
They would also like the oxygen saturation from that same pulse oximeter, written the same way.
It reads % 91
